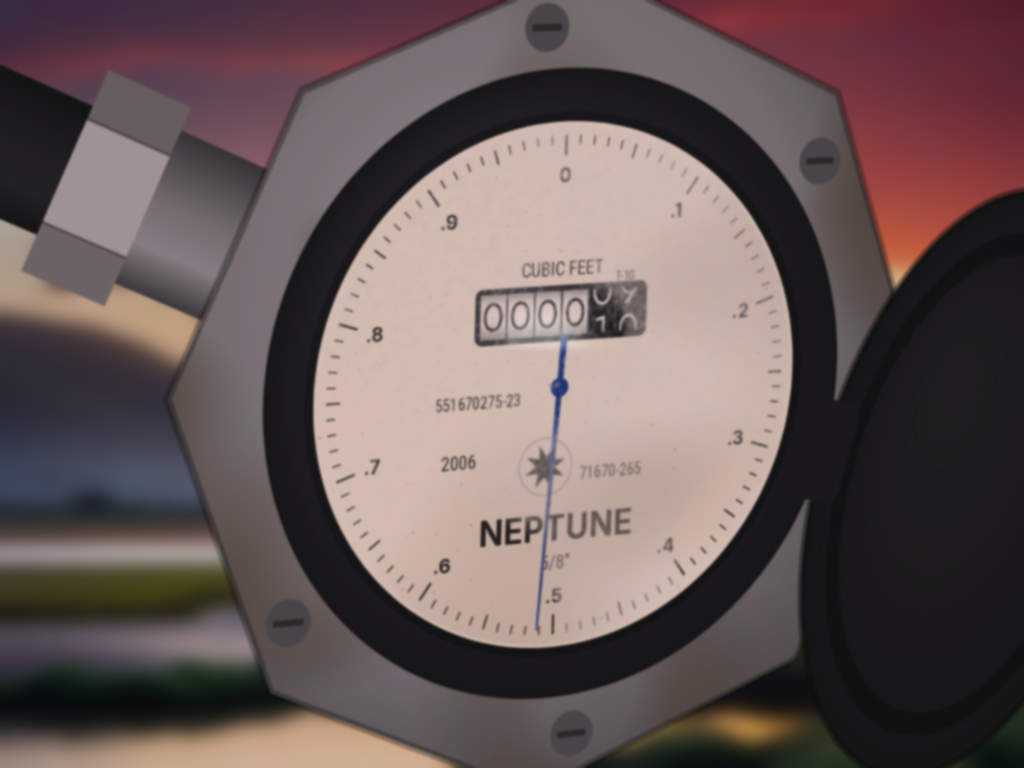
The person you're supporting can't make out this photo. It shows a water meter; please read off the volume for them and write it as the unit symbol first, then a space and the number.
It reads ft³ 9.51
